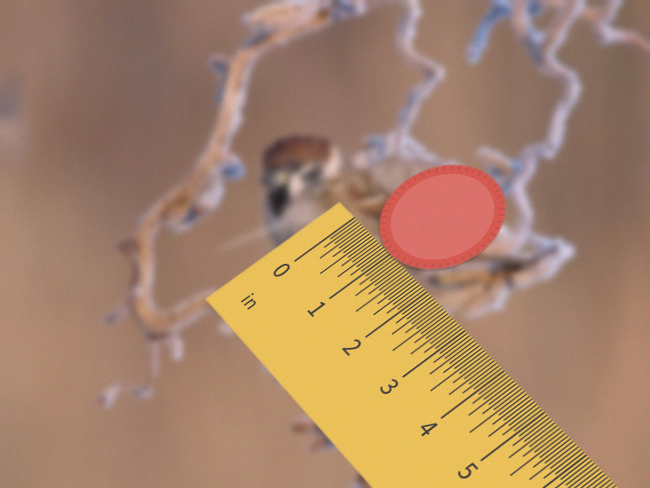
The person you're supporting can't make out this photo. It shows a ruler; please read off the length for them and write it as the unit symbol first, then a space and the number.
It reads in 2
